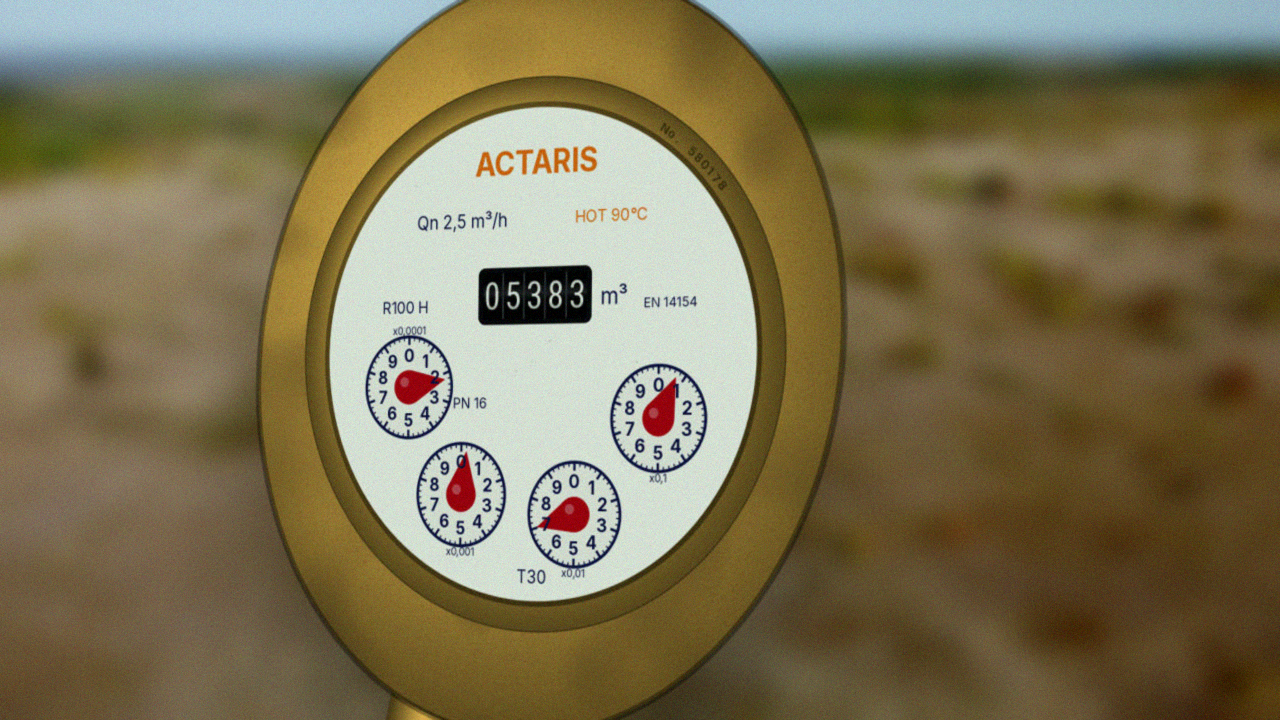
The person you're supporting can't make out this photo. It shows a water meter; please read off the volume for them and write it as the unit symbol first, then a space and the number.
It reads m³ 5383.0702
